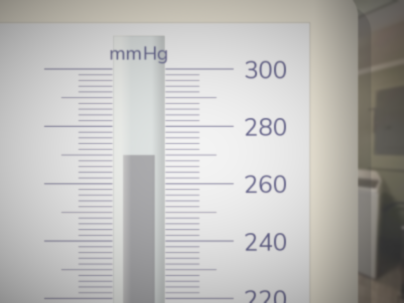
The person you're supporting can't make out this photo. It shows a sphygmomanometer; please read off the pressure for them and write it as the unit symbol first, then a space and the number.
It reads mmHg 270
